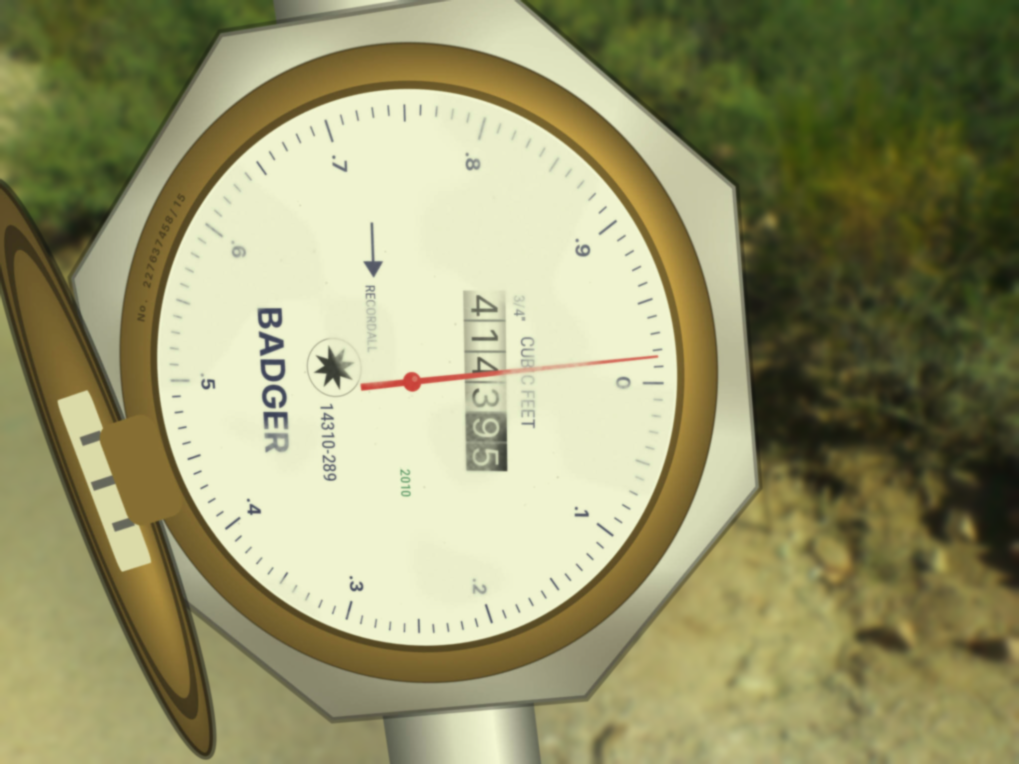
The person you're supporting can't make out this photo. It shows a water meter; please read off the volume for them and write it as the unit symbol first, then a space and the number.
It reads ft³ 414394.98
